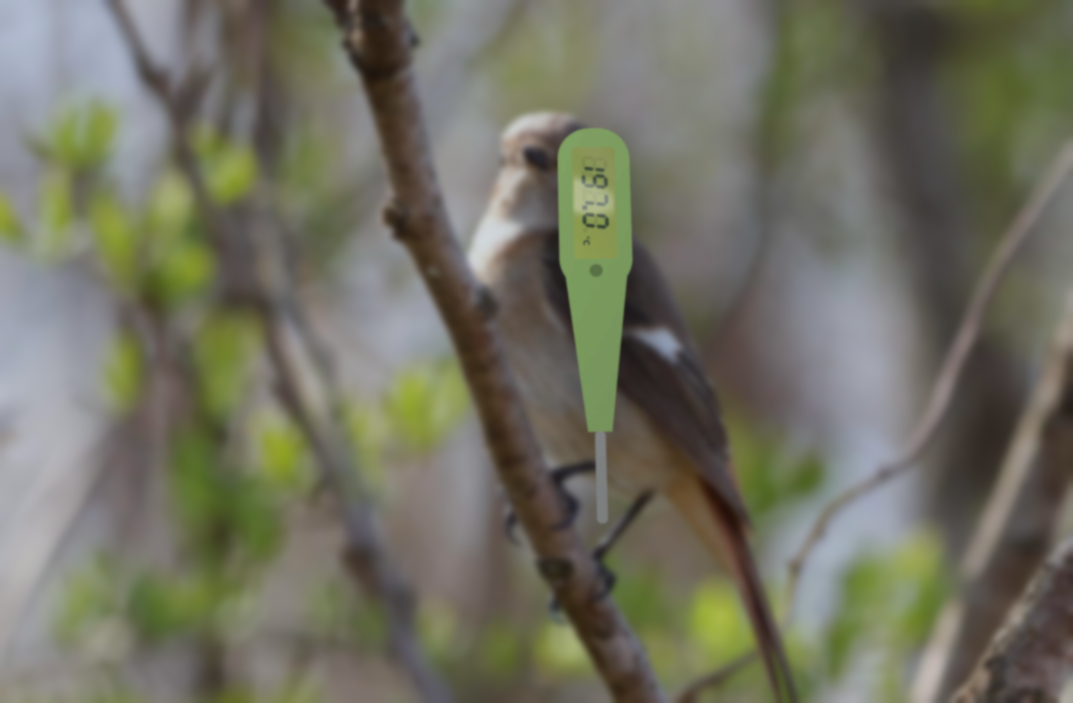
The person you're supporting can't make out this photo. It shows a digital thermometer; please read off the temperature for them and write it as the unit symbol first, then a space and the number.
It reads °C 197.0
